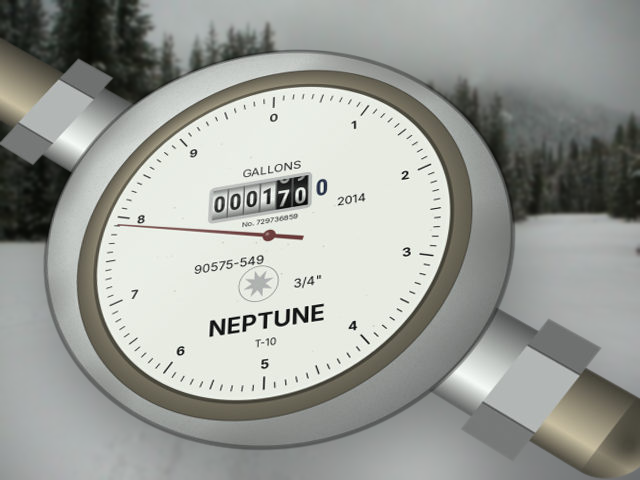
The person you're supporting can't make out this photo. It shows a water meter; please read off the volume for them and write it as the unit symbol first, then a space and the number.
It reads gal 1697.9
